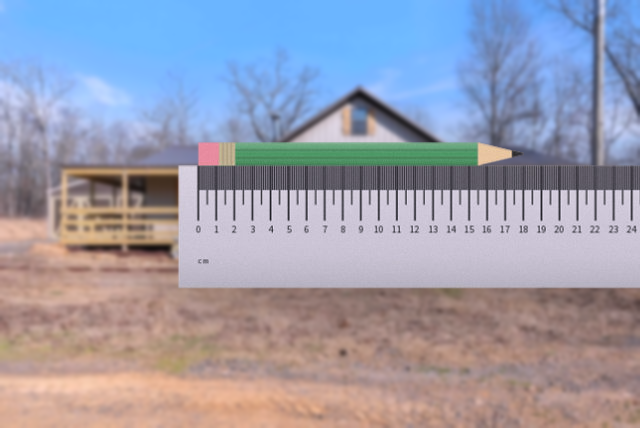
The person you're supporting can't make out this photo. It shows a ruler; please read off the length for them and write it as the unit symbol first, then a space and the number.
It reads cm 18
